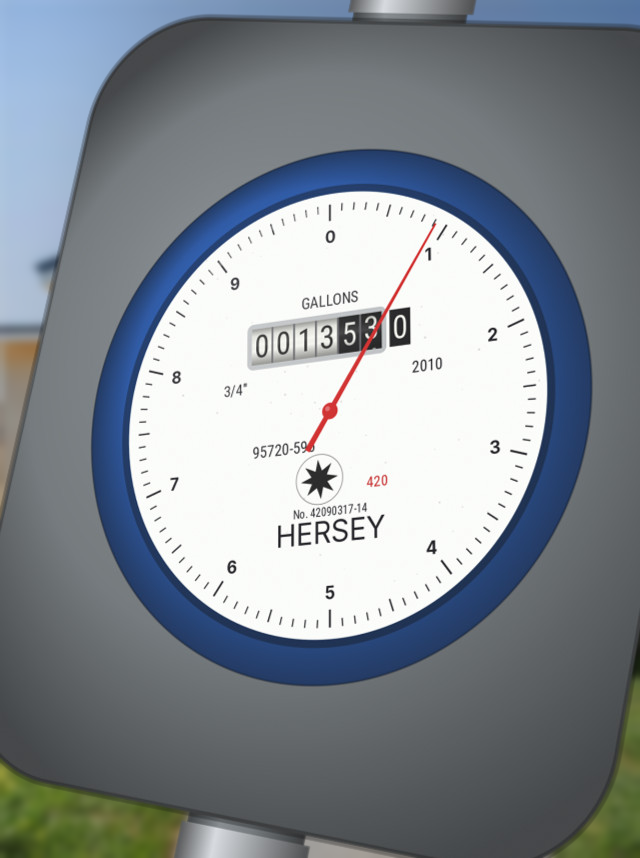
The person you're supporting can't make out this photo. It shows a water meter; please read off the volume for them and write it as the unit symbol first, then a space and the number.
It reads gal 13530.9
